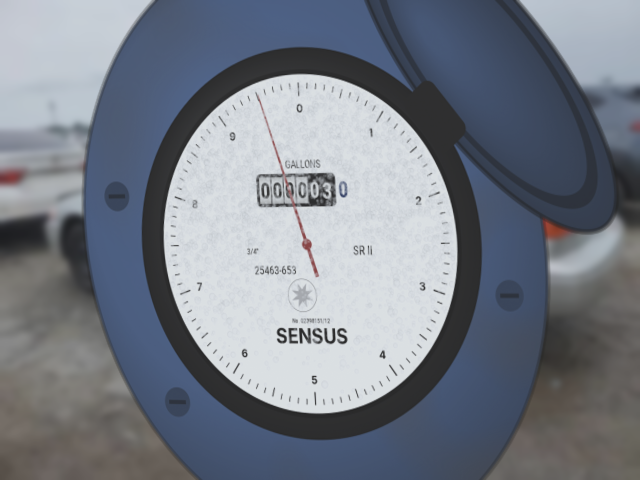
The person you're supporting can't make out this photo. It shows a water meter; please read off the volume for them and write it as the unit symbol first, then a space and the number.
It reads gal 29.5
